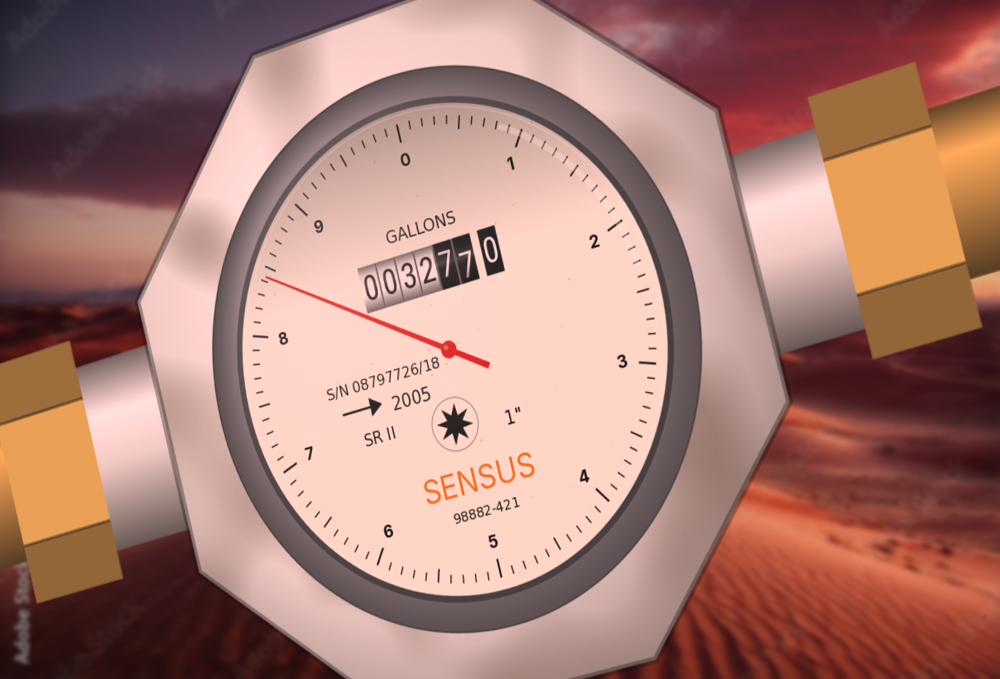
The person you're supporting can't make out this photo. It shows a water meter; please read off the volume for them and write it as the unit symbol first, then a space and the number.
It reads gal 32768.4
